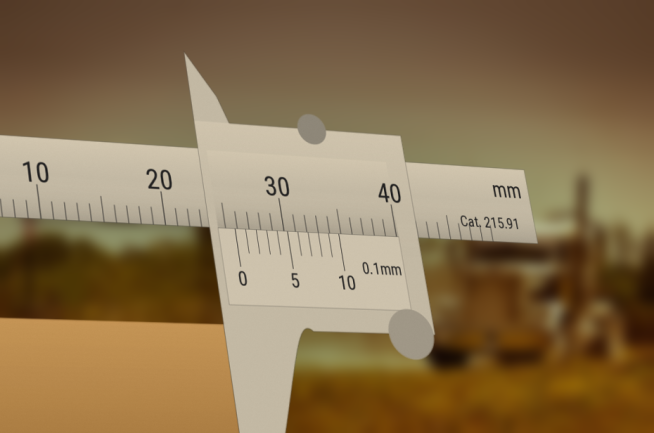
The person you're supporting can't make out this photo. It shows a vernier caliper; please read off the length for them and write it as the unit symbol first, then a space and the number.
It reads mm 25.8
